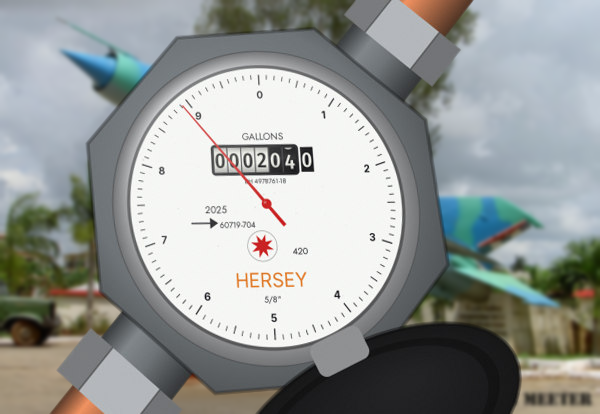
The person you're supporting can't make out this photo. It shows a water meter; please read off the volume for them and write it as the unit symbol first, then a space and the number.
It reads gal 2038.9
